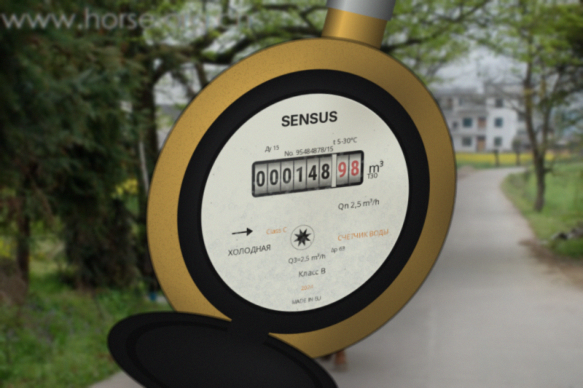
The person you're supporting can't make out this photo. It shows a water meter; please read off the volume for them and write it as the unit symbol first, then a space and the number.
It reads m³ 148.98
